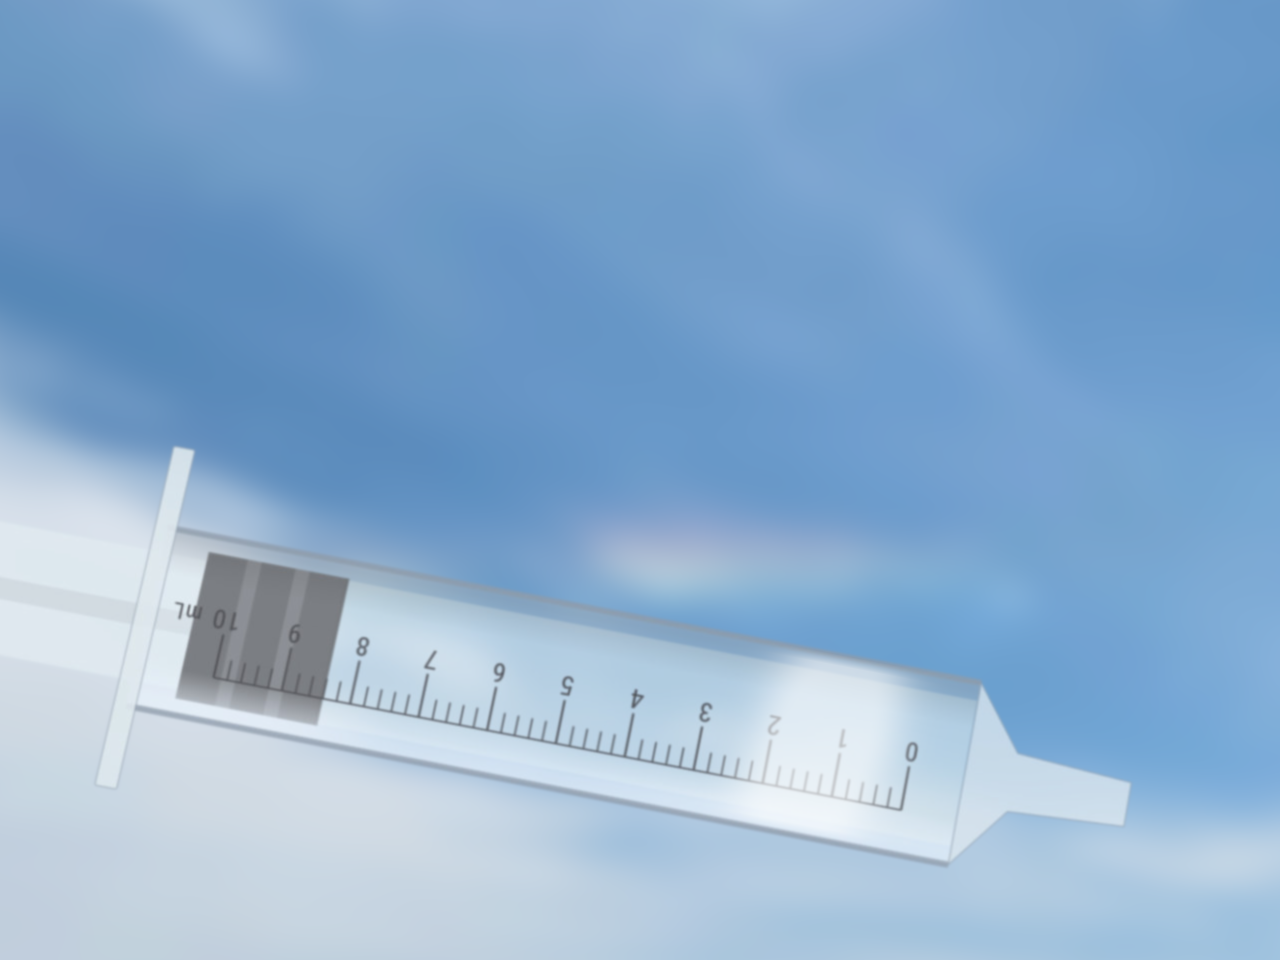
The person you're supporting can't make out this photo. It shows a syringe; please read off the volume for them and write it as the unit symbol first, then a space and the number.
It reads mL 8.4
